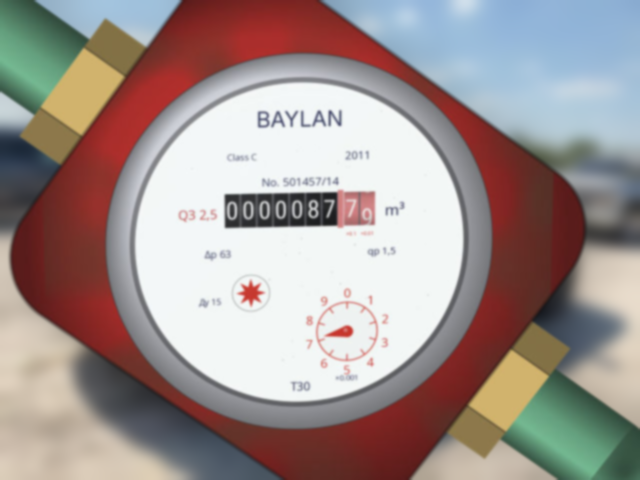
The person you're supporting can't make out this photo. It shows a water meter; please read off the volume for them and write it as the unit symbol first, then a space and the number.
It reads m³ 87.787
